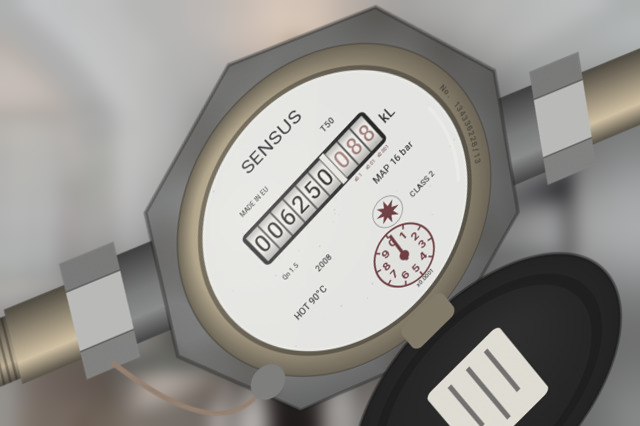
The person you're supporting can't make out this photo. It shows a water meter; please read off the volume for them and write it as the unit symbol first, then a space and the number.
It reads kL 6250.0880
